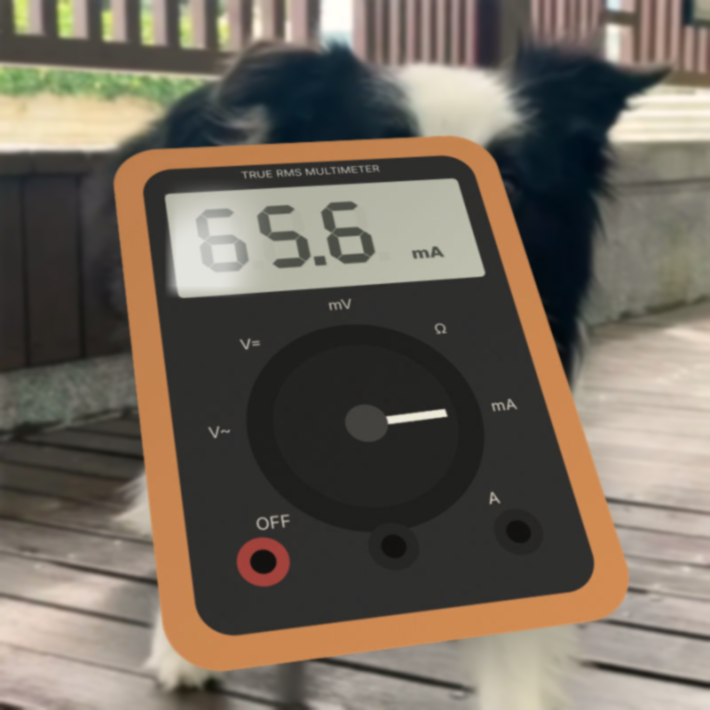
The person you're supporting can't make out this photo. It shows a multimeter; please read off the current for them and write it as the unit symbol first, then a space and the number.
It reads mA 65.6
